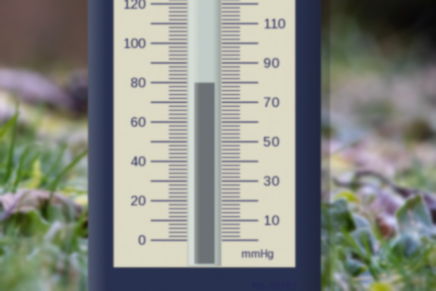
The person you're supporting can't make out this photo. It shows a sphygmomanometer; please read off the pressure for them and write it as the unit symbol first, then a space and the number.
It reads mmHg 80
